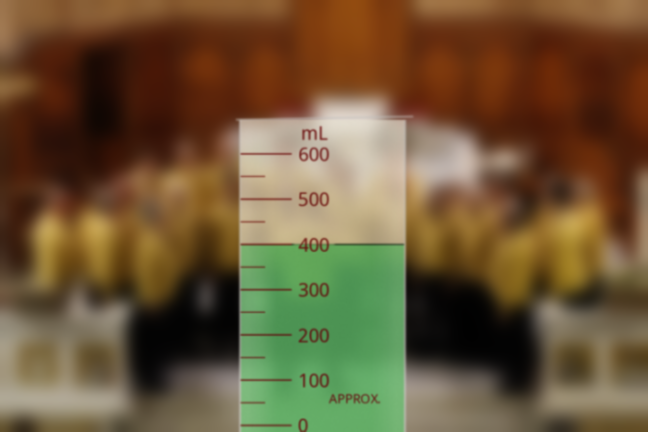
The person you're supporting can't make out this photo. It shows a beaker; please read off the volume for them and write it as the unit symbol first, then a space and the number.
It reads mL 400
